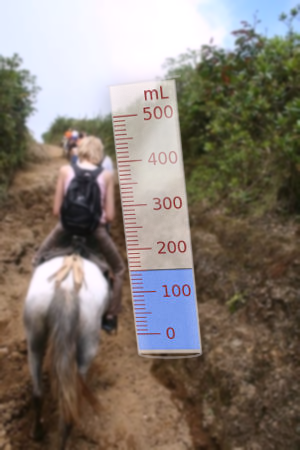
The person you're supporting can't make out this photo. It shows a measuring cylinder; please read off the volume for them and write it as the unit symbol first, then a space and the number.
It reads mL 150
